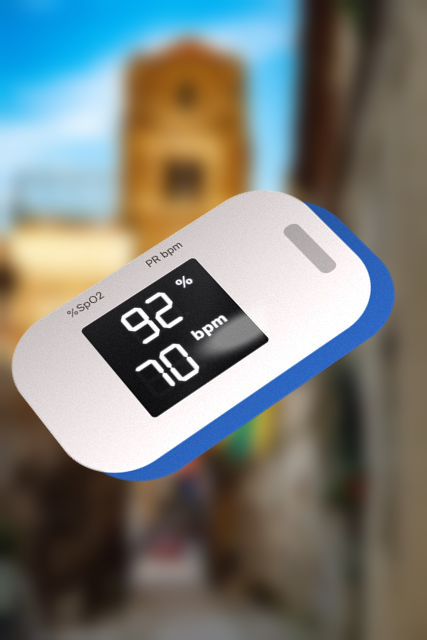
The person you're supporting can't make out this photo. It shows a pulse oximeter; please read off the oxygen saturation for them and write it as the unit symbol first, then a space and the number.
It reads % 92
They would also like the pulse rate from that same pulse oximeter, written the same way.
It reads bpm 70
